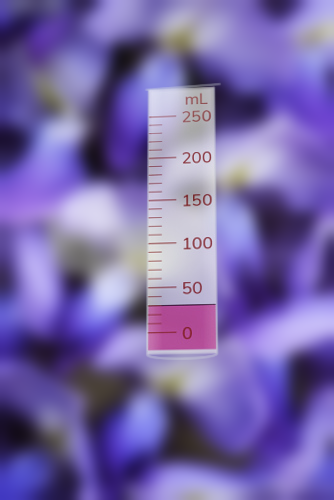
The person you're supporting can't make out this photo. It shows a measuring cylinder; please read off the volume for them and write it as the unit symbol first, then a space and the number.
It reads mL 30
